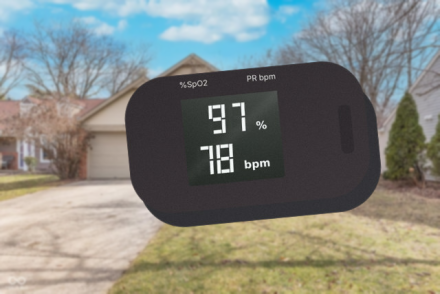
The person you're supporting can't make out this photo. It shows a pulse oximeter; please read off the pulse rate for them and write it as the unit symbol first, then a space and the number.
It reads bpm 78
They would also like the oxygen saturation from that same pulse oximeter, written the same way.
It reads % 97
